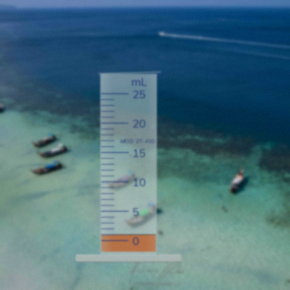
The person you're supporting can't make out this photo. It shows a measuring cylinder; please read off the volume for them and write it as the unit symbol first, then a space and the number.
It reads mL 1
